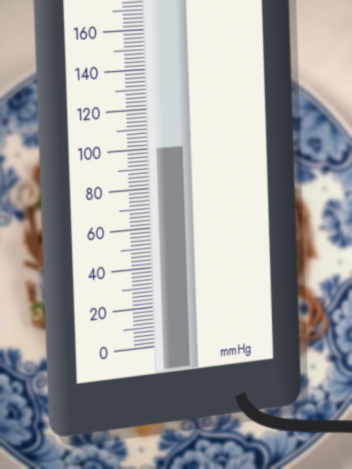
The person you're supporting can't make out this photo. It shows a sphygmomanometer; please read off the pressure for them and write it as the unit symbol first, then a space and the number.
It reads mmHg 100
